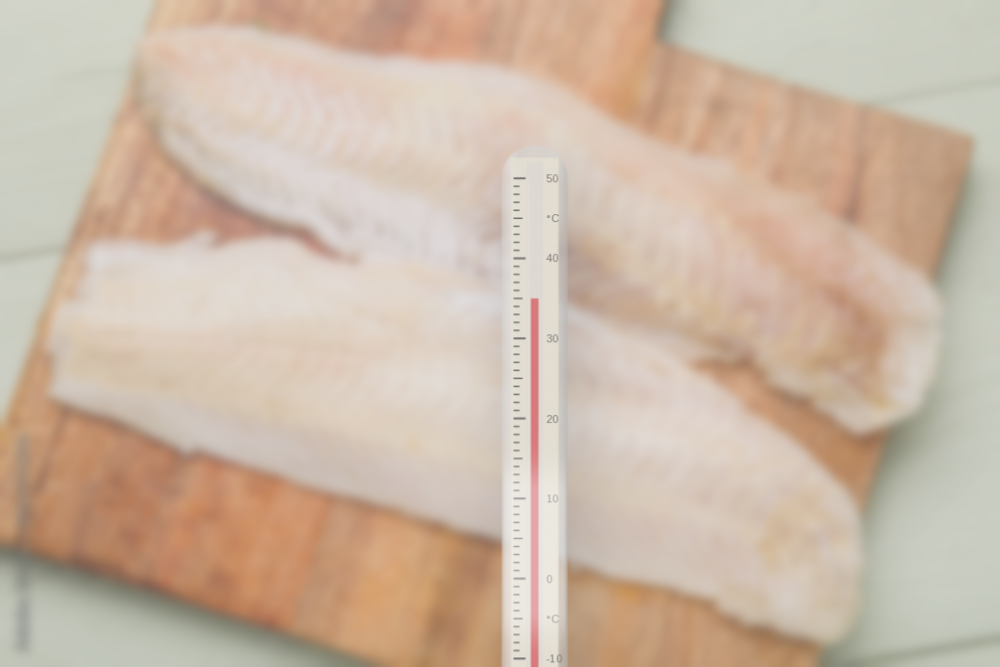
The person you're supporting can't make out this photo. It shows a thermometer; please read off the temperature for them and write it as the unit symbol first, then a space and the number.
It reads °C 35
